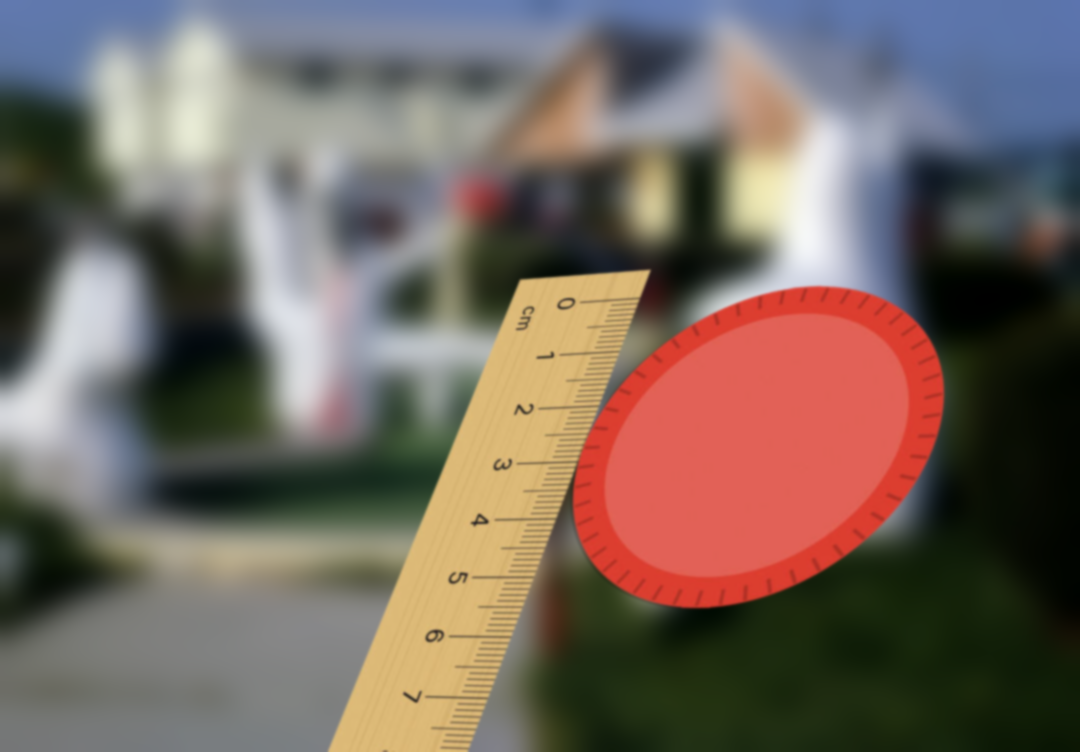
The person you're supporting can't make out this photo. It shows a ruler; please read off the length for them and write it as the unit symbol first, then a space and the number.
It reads cm 5.5
